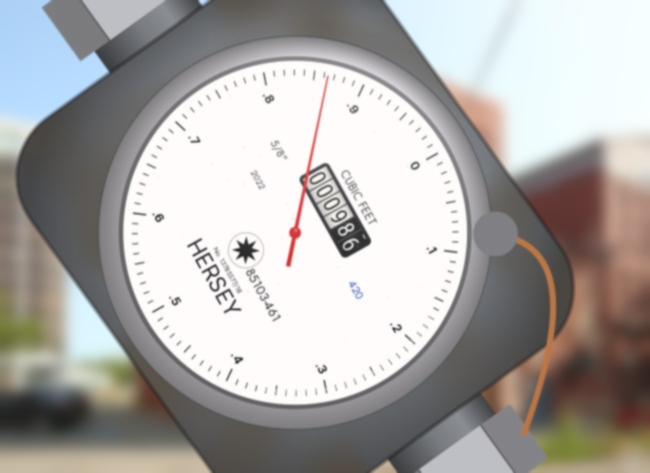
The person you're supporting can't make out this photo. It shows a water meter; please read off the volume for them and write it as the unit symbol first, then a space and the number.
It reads ft³ 985.86
